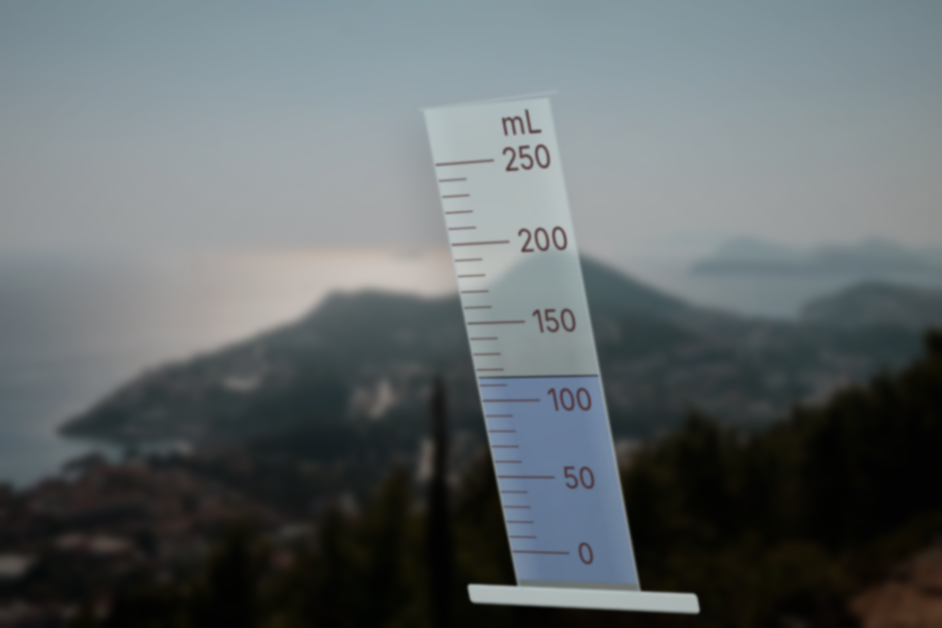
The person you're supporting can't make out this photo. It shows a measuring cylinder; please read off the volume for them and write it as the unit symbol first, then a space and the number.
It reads mL 115
